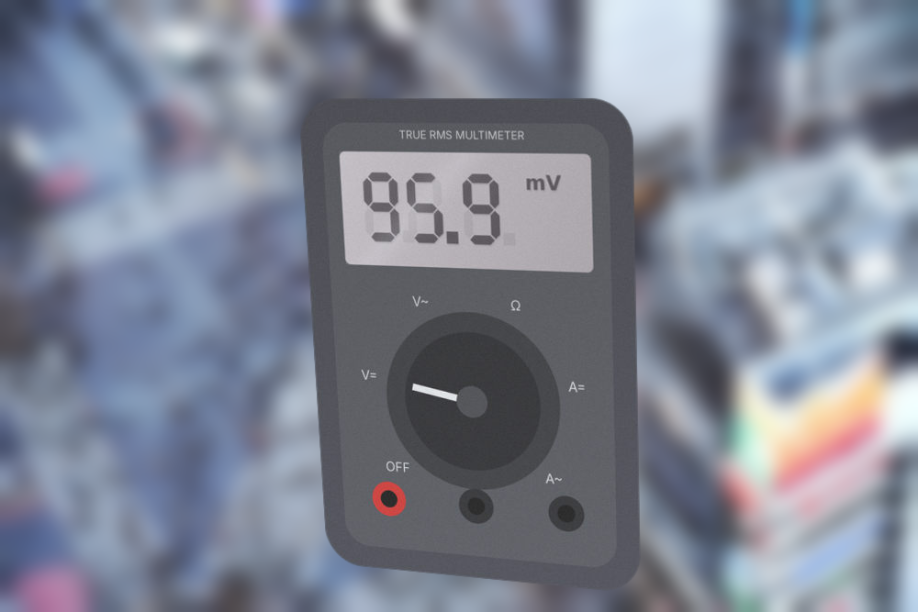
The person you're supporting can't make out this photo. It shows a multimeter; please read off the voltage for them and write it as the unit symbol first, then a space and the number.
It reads mV 95.9
